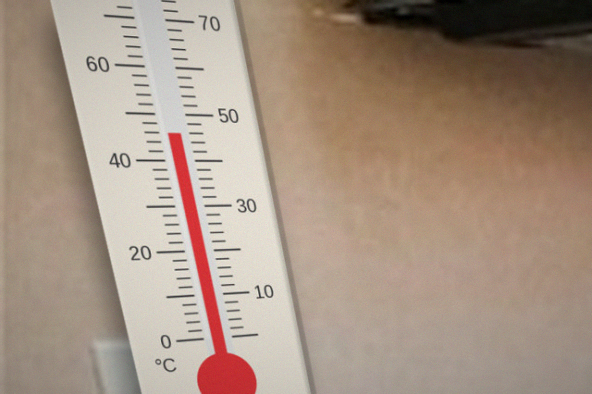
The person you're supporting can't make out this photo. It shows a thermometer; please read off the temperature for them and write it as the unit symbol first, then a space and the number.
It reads °C 46
